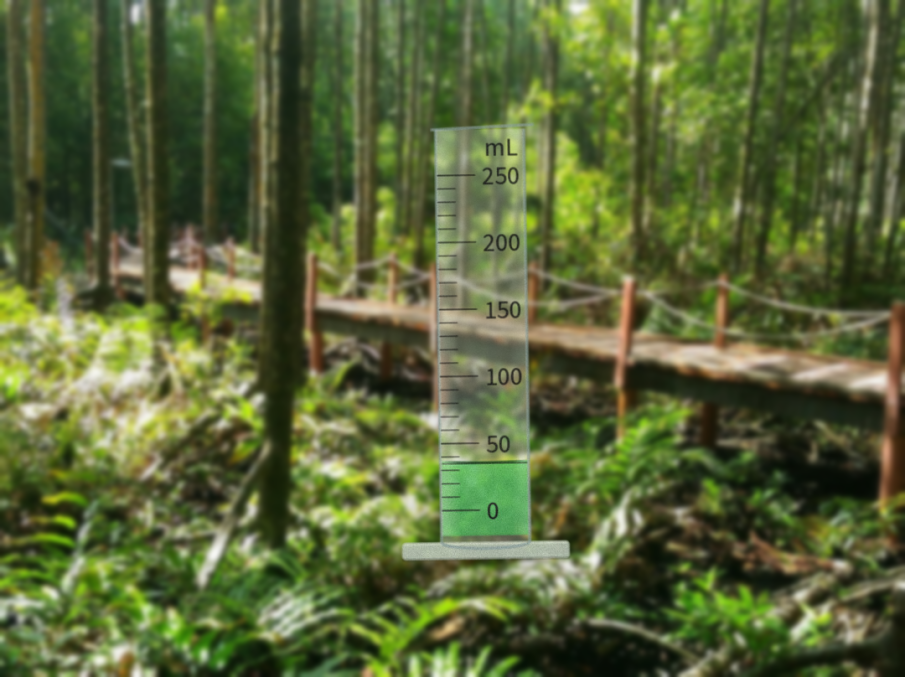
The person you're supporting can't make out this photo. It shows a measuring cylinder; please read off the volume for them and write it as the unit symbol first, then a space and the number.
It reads mL 35
